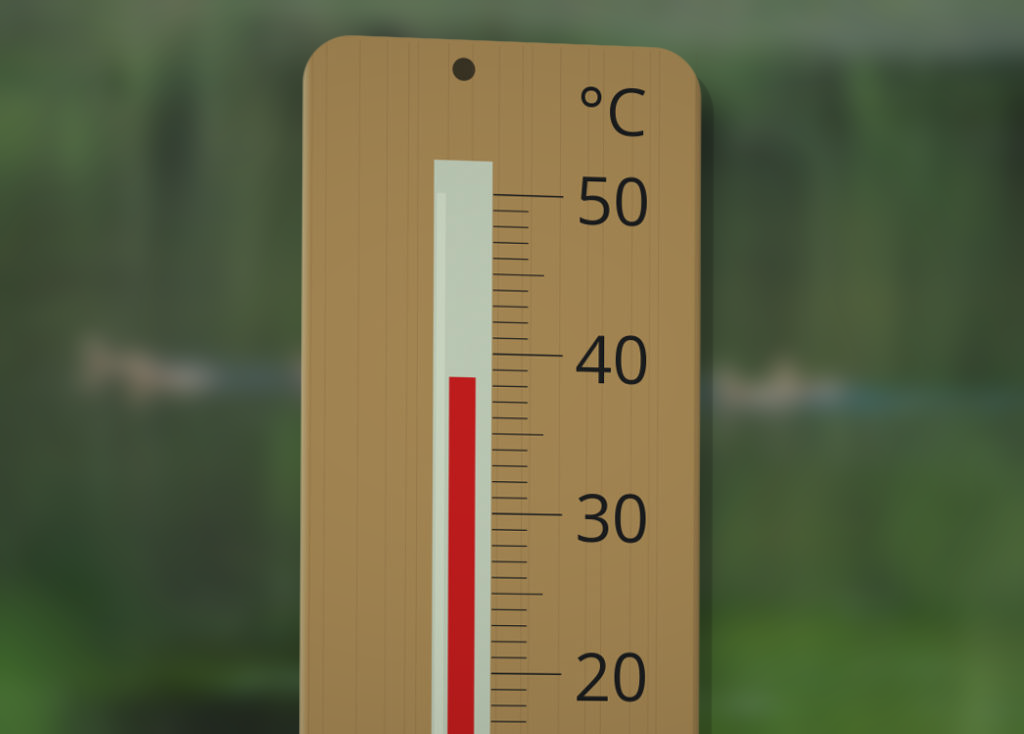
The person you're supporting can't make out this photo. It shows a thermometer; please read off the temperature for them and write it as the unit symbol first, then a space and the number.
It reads °C 38.5
